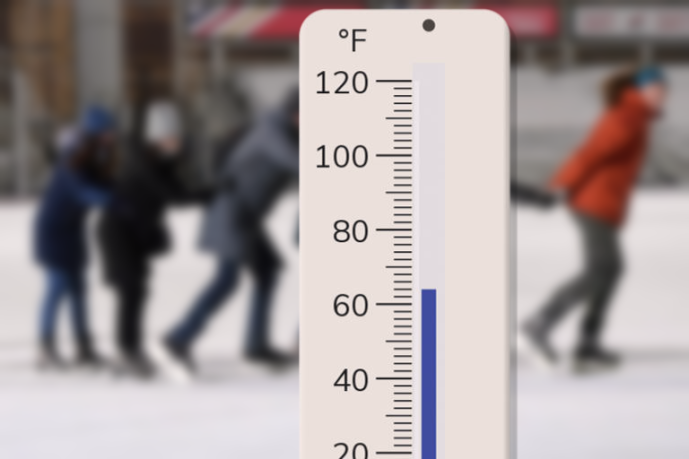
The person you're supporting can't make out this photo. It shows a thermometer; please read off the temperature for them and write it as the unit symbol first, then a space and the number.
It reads °F 64
